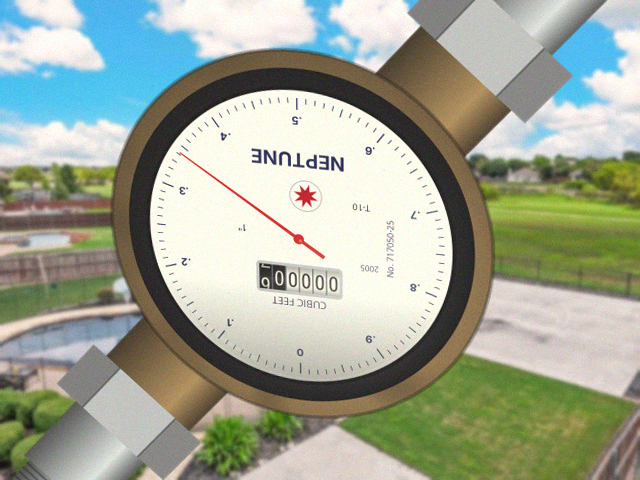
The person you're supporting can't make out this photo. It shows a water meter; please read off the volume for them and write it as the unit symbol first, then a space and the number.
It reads ft³ 6.34
